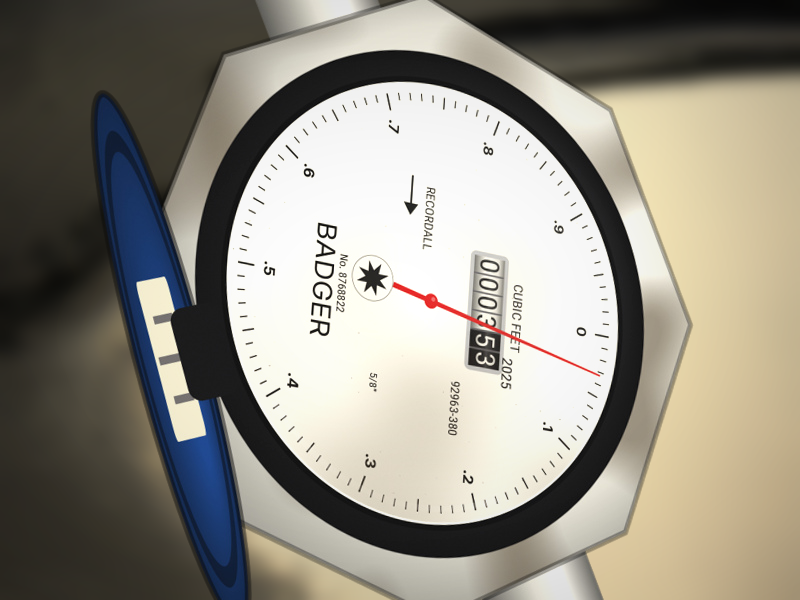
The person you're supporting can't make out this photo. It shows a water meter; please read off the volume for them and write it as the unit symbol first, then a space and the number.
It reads ft³ 353.03
